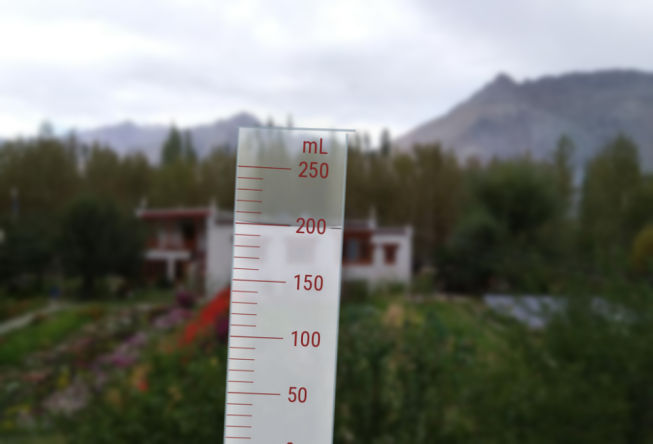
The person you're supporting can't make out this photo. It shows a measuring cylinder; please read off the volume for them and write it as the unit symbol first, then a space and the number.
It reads mL 200
